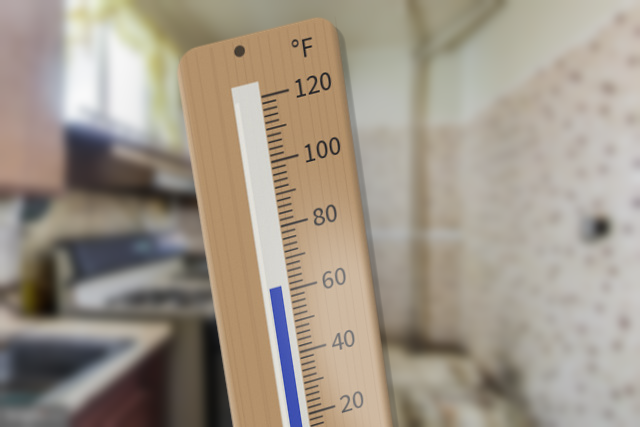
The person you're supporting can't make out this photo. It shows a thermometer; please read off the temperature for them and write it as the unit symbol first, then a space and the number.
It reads °F 62
